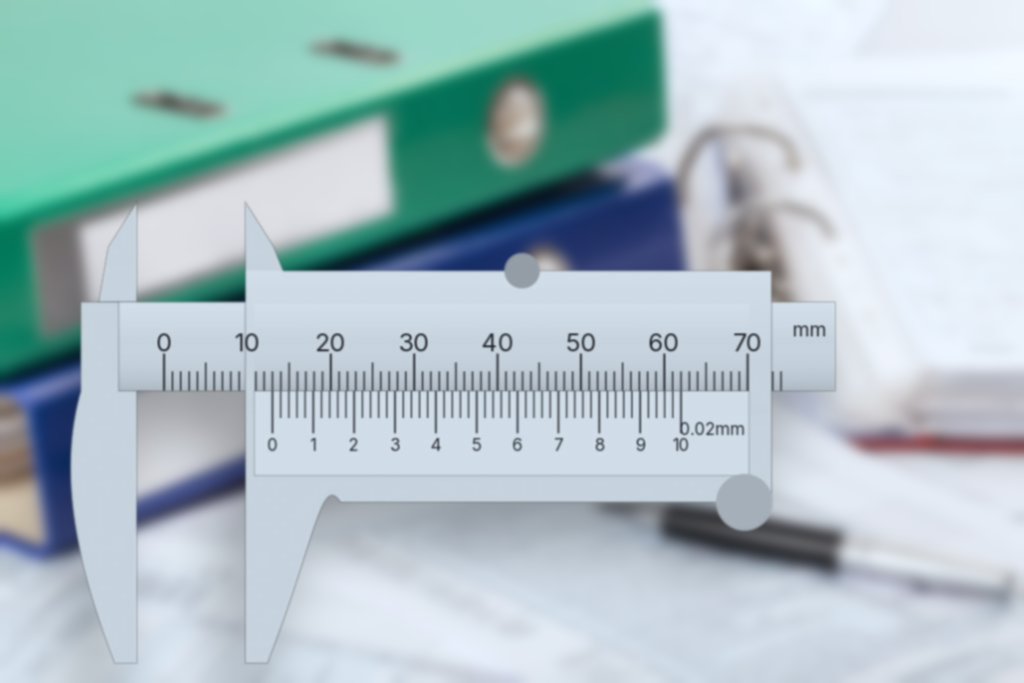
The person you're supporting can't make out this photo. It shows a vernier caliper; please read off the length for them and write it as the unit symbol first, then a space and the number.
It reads mm 13.0
